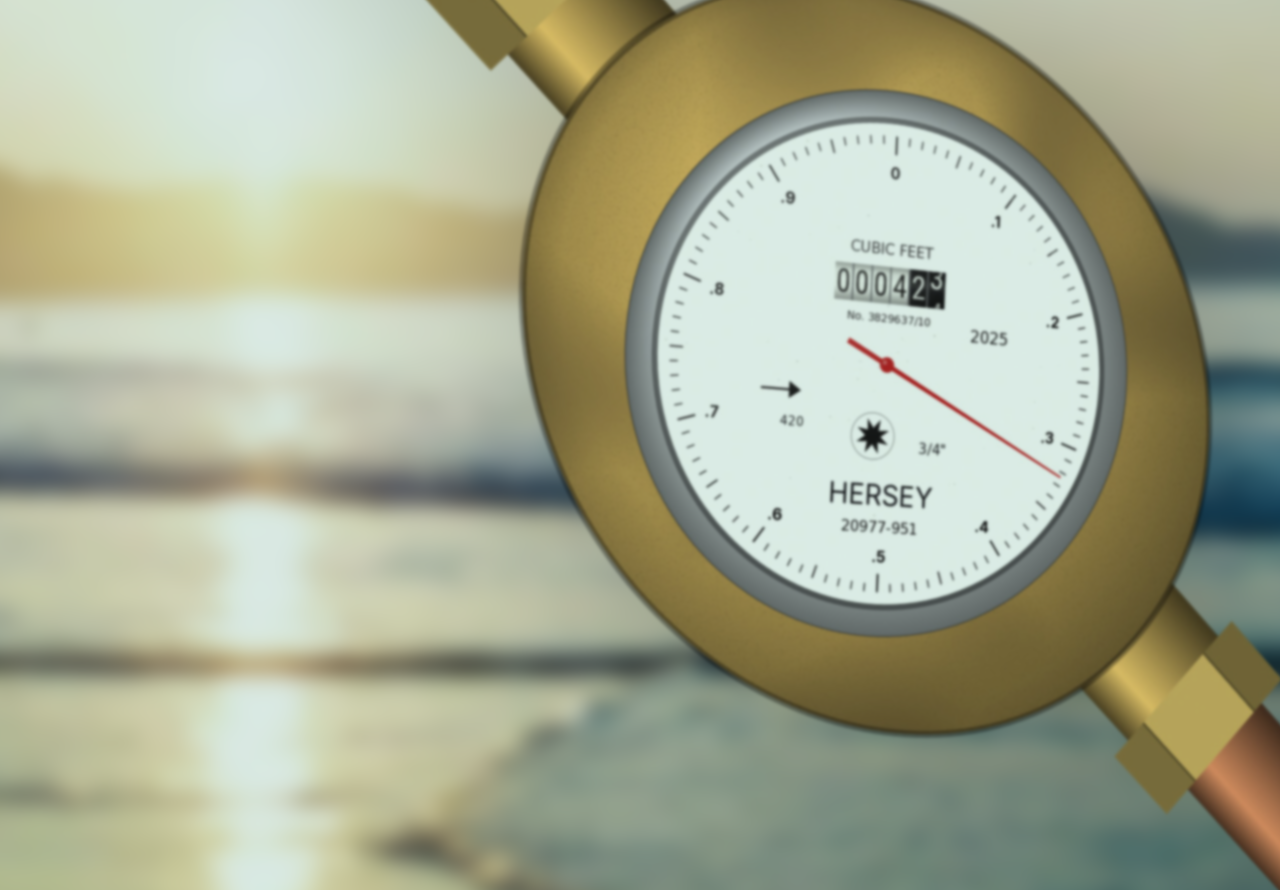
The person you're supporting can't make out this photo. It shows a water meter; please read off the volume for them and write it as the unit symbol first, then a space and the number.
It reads ft³ 423.32
